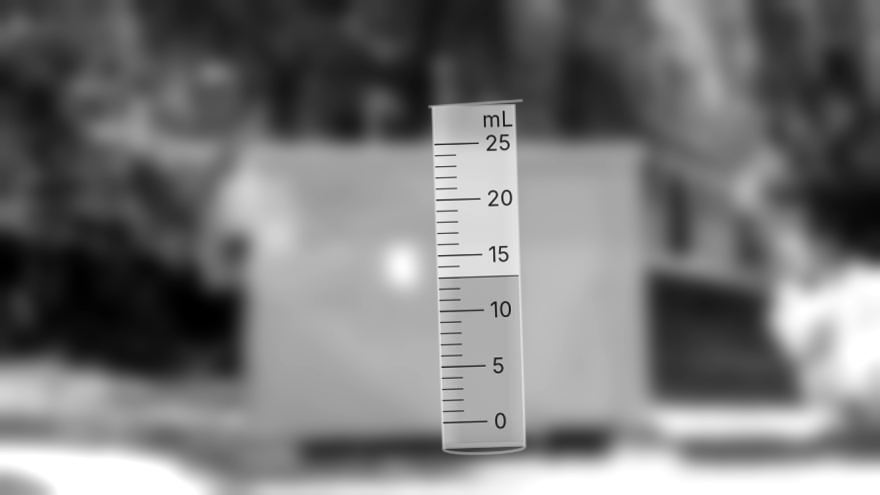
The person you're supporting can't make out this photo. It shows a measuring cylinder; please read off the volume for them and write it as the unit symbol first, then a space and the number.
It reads mL 13
